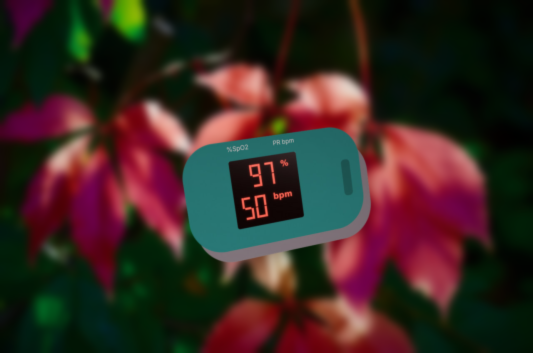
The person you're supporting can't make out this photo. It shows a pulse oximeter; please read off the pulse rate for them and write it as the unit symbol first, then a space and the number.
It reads bpm 50
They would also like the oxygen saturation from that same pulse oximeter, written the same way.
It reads % 97
